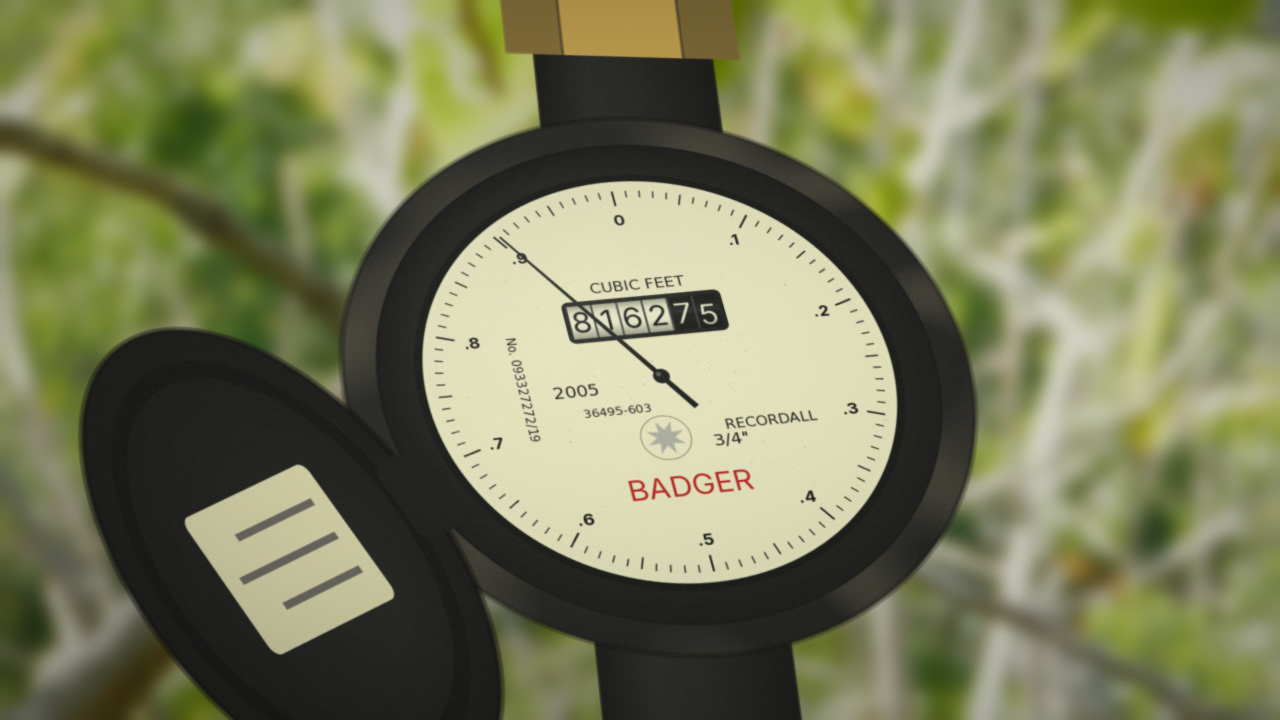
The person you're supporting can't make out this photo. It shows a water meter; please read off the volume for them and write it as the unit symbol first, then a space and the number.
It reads ft³ 816274.90
